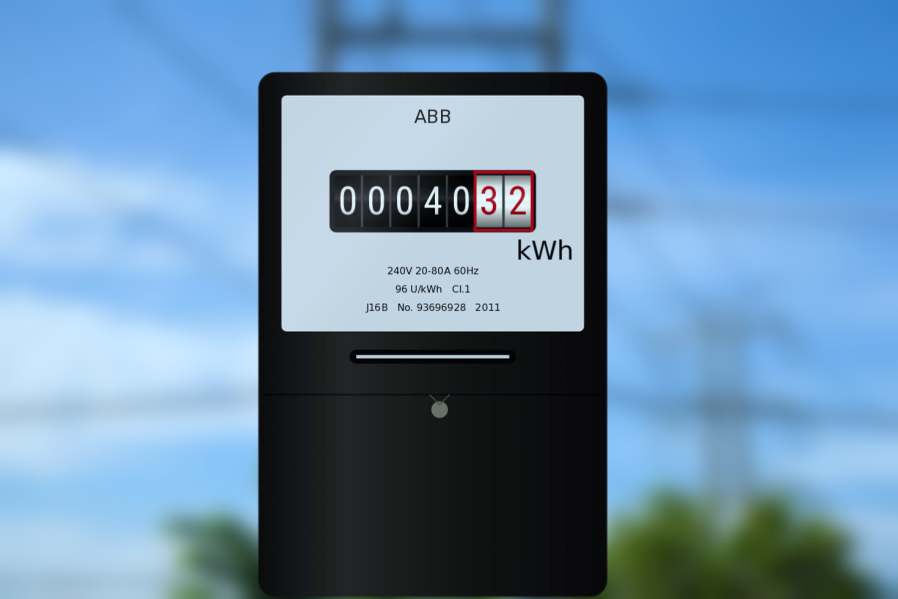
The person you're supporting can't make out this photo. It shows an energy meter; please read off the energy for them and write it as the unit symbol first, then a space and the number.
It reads kWh 40.32
